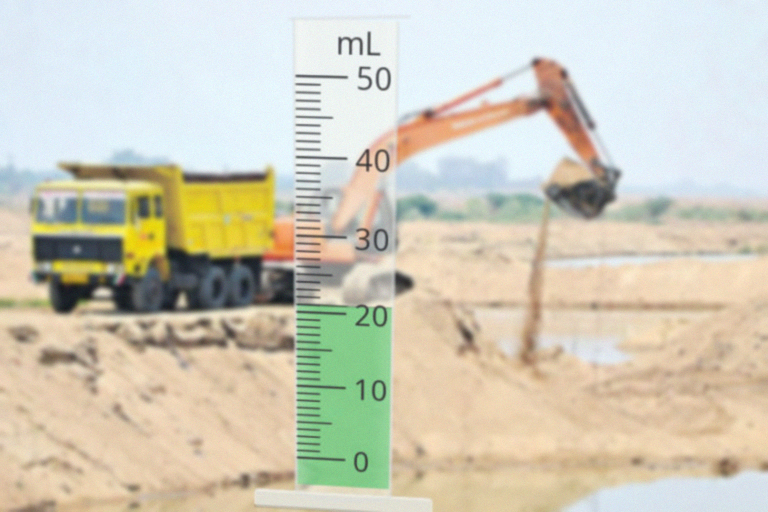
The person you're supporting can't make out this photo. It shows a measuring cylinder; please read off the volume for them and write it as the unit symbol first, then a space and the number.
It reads mL 21
